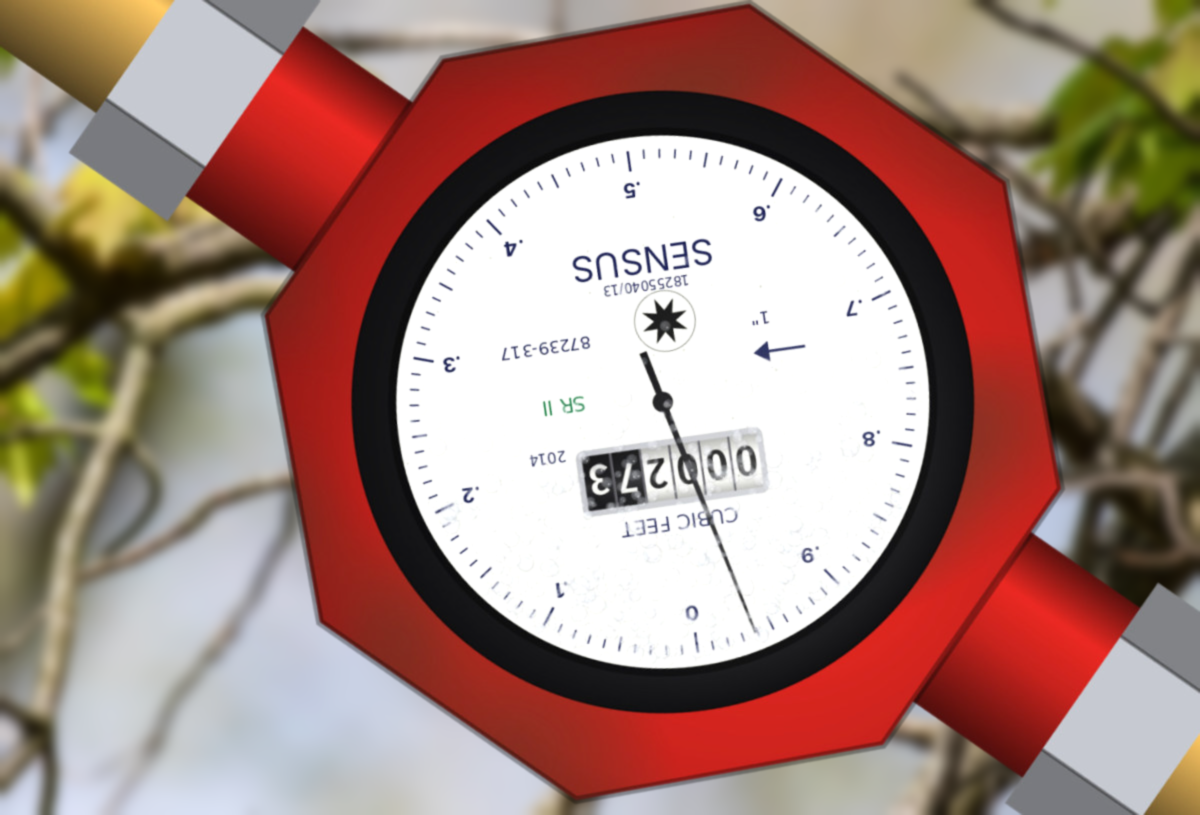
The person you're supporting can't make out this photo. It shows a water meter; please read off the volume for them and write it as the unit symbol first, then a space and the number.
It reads ft³ 272.96
